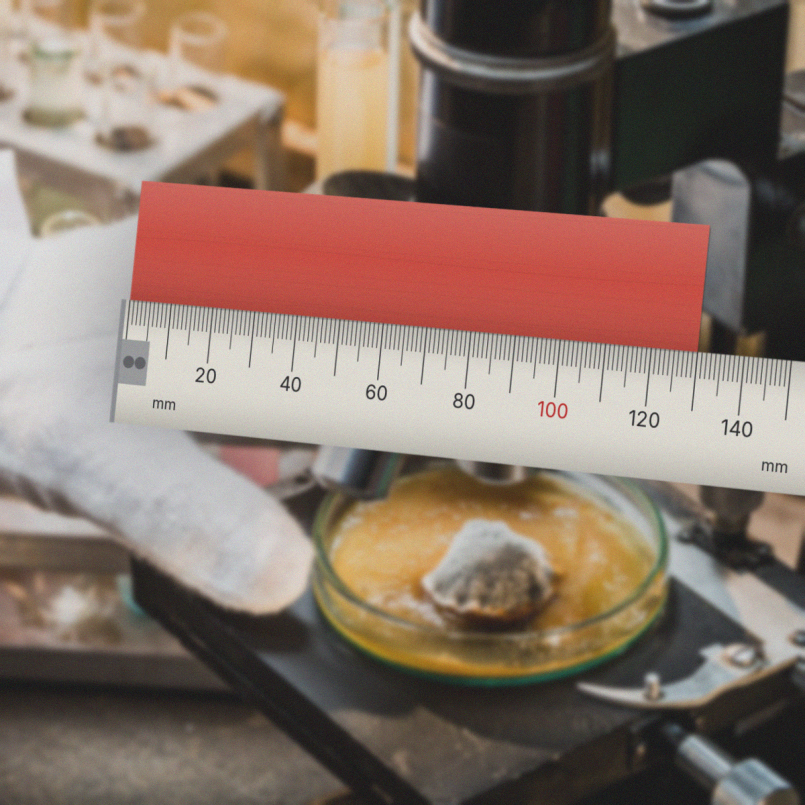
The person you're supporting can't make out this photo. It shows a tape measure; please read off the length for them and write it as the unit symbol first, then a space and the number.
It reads mm 130
